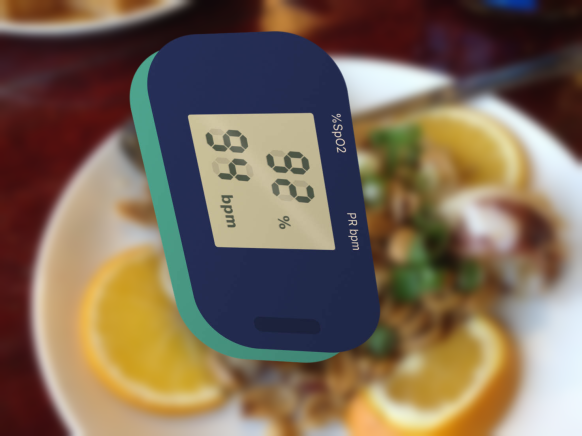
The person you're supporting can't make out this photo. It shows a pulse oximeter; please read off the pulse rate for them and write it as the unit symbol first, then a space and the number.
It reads bpm 94
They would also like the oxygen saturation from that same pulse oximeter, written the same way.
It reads % 92
